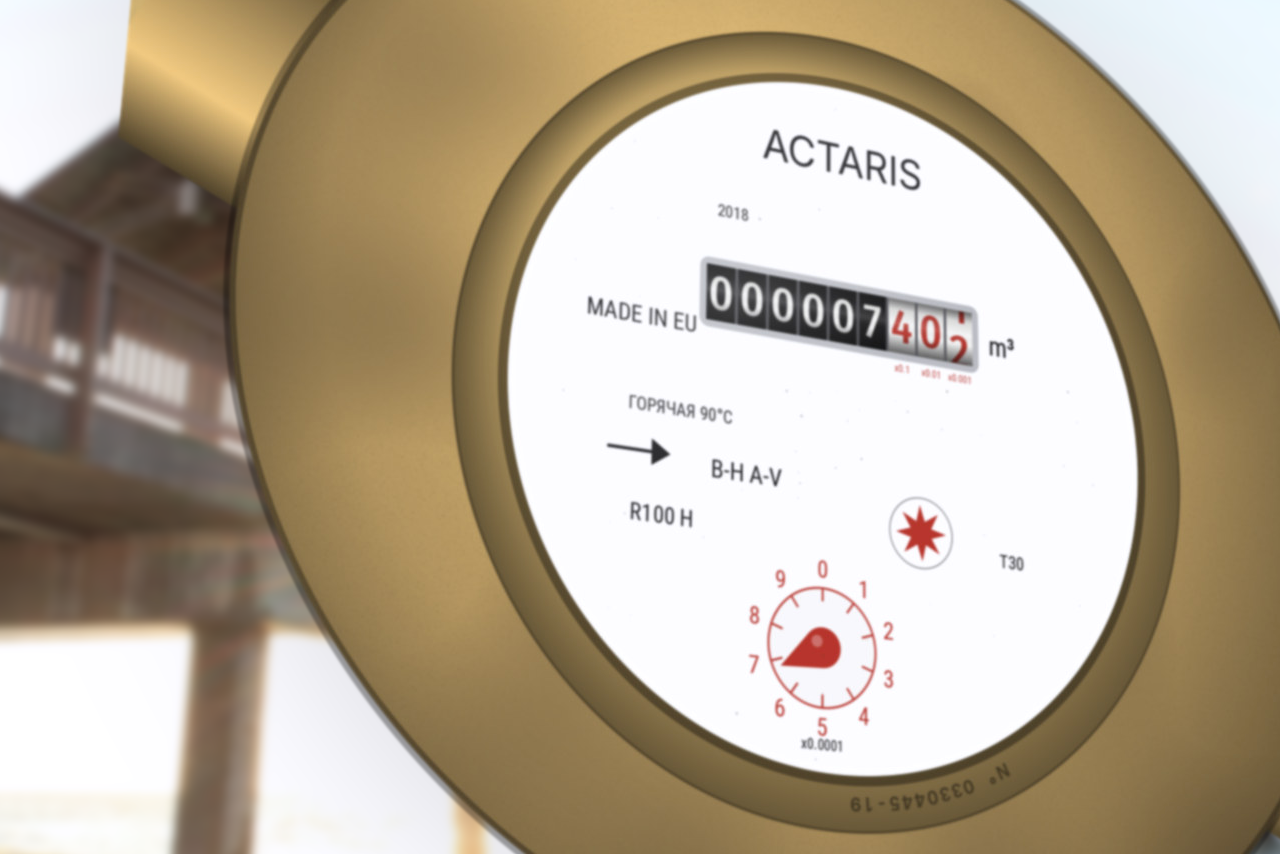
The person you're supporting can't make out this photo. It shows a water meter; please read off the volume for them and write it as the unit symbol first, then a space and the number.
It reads m³ 7.4016
